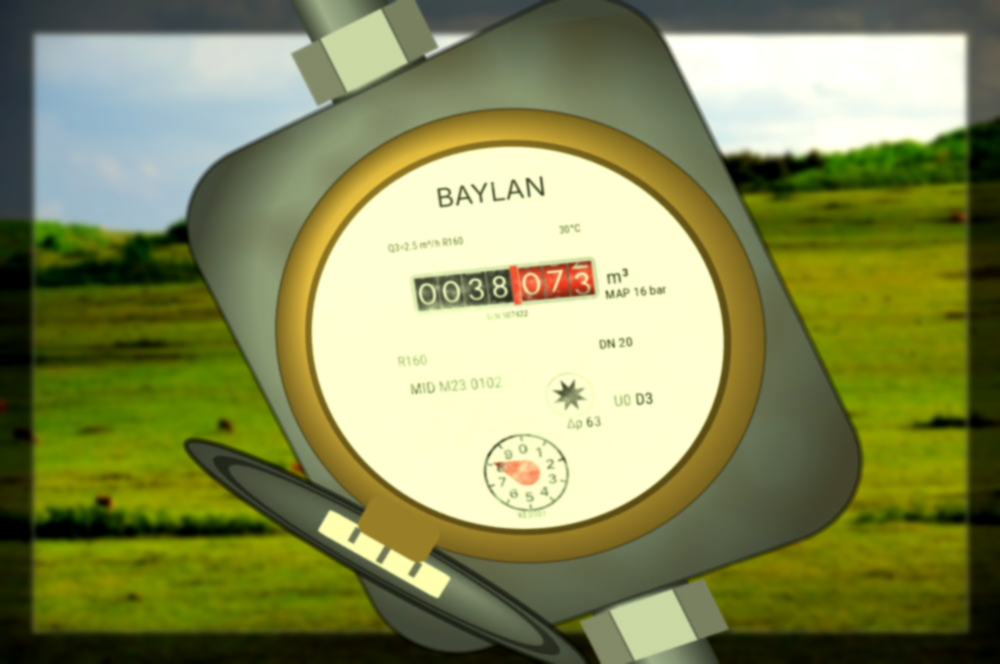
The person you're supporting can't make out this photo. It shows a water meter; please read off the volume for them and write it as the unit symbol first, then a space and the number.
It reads m³ 38.0728
